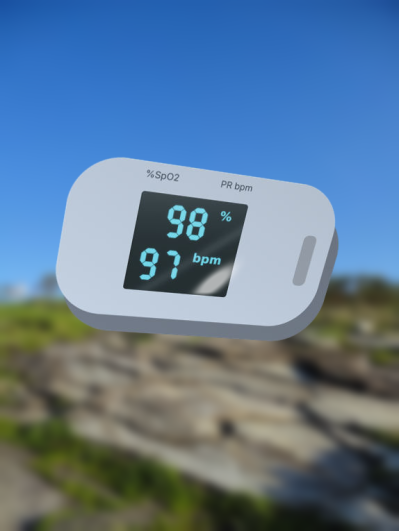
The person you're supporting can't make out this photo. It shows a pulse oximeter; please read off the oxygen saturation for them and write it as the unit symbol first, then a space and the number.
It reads % 98
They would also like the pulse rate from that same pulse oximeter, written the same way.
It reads bpm 97
